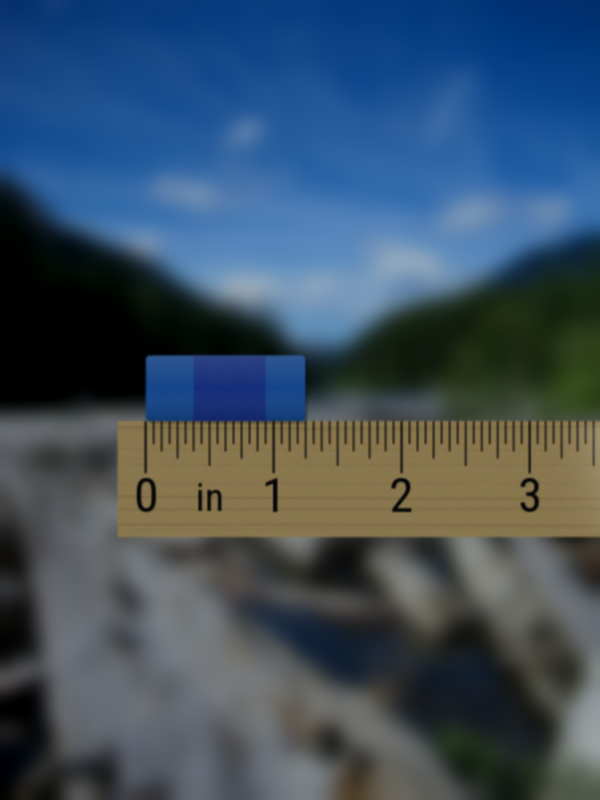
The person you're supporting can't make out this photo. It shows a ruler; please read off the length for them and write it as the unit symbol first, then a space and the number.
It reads in 1.25
